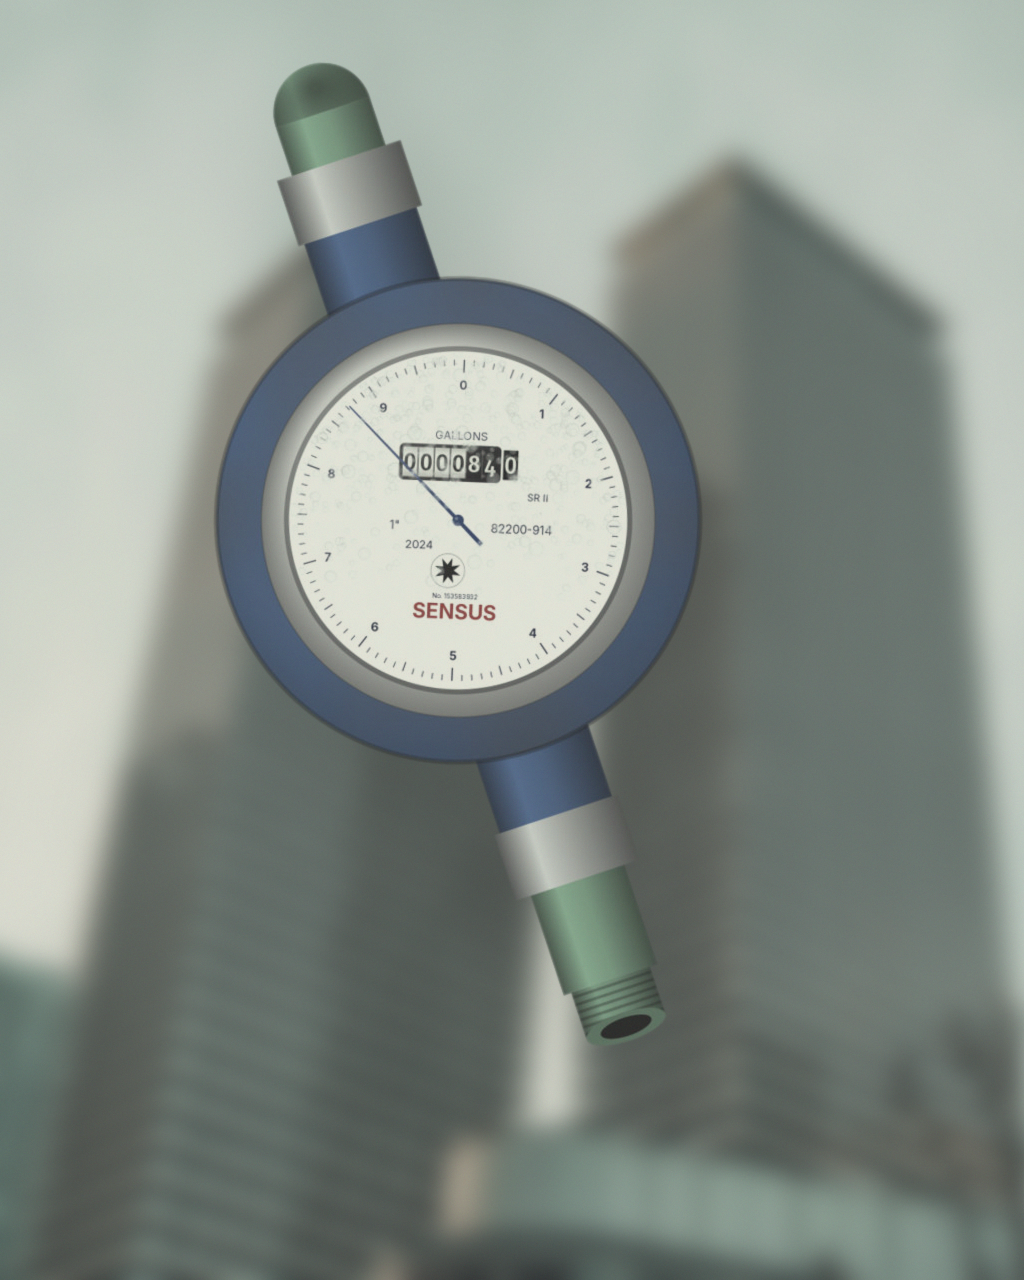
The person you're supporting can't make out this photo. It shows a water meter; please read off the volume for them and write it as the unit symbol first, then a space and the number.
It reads gal 838.7
